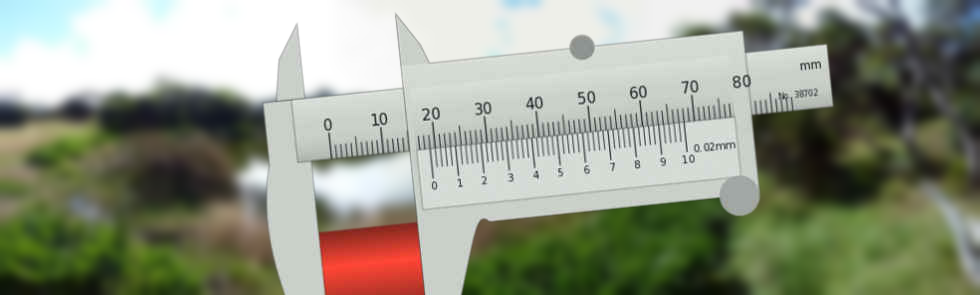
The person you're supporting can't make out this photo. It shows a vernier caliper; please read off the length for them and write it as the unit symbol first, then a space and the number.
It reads mm 19.0
